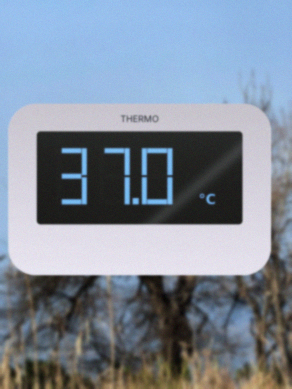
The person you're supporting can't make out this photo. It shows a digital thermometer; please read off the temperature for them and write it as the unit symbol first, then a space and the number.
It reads °C 37.0
